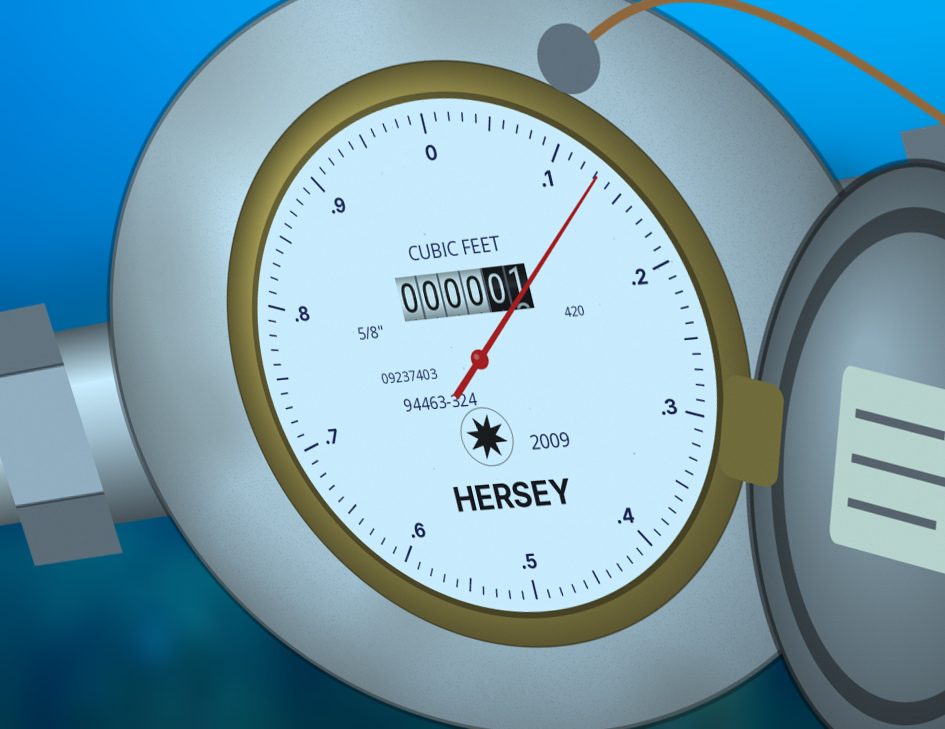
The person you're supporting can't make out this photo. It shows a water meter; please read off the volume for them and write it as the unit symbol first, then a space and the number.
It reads ft³ 1.13
